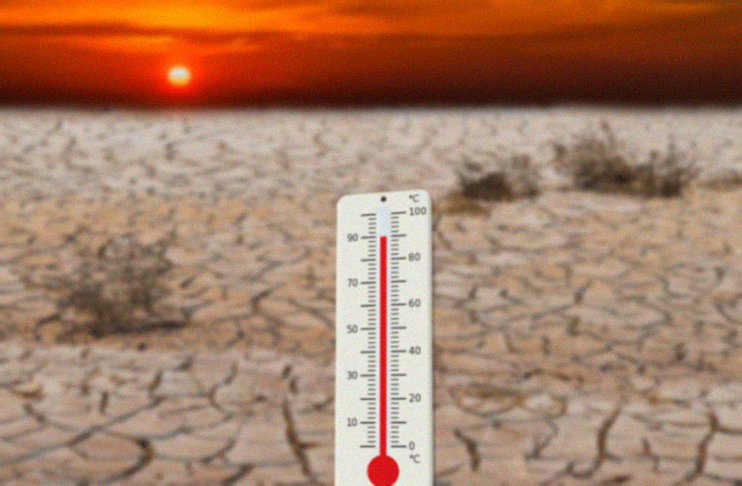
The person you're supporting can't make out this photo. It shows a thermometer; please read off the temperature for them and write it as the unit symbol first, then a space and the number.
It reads °C 90
